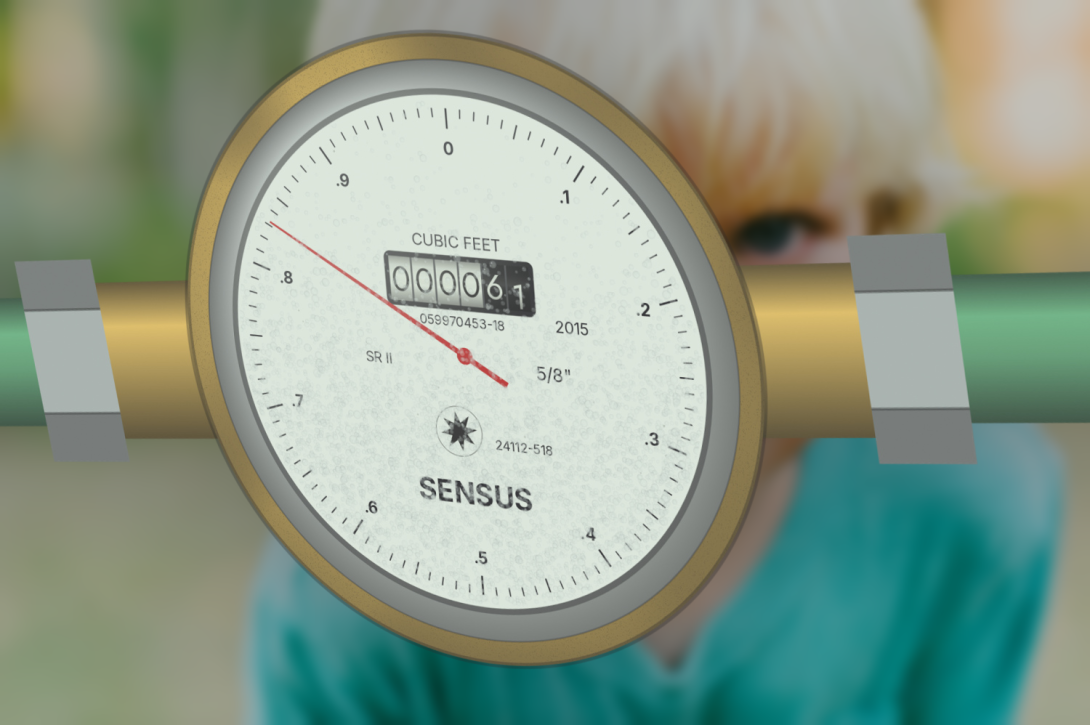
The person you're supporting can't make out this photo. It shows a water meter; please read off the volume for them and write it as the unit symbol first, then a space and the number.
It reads ft³ 60.83
